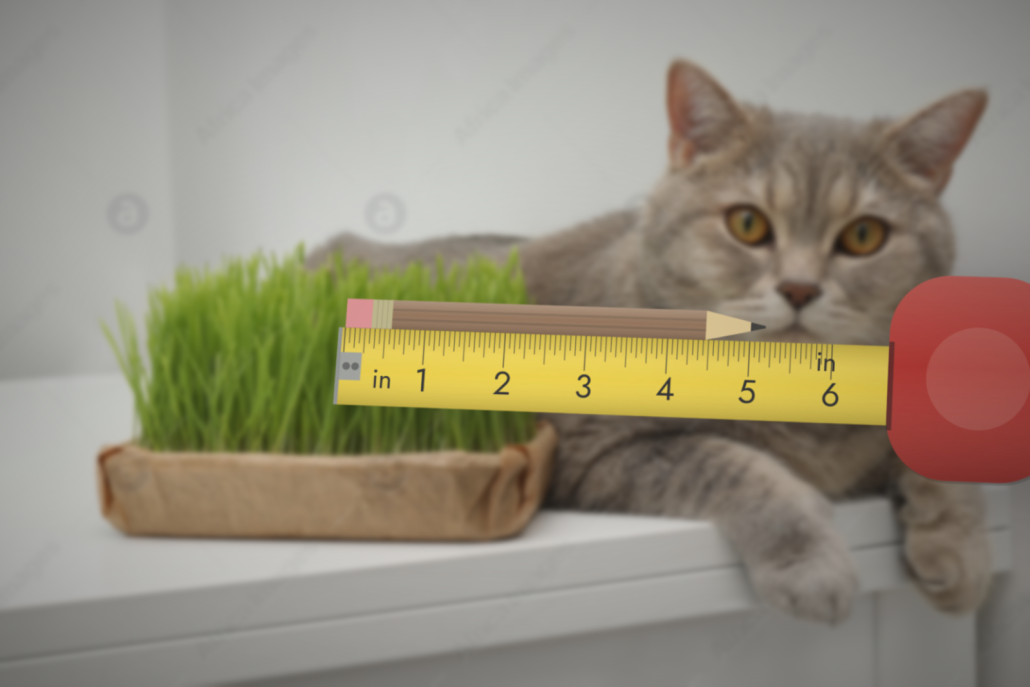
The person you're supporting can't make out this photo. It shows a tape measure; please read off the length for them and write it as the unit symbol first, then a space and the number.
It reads in 5.1875
